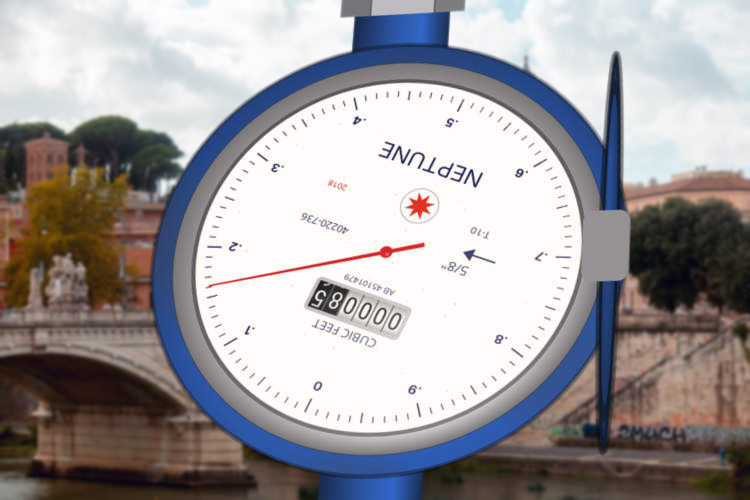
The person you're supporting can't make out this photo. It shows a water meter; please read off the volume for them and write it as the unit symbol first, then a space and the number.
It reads ft³ 85.16
